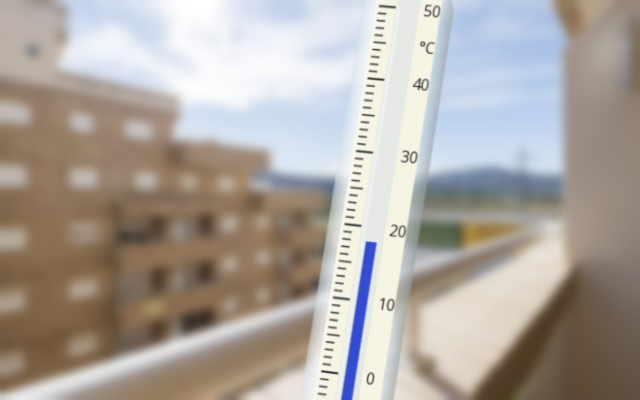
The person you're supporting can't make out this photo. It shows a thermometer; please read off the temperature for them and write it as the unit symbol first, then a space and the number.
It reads °C 18
